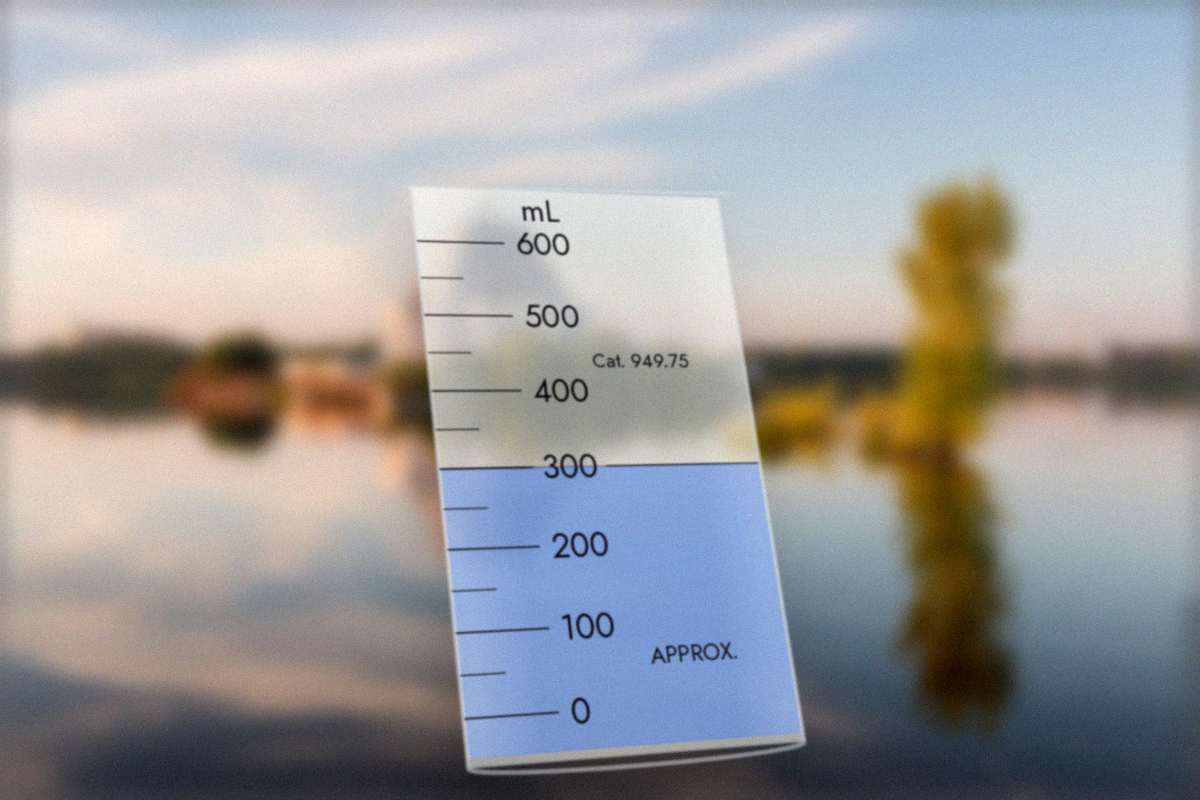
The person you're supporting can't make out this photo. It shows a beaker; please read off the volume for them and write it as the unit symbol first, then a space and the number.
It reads mL 300
